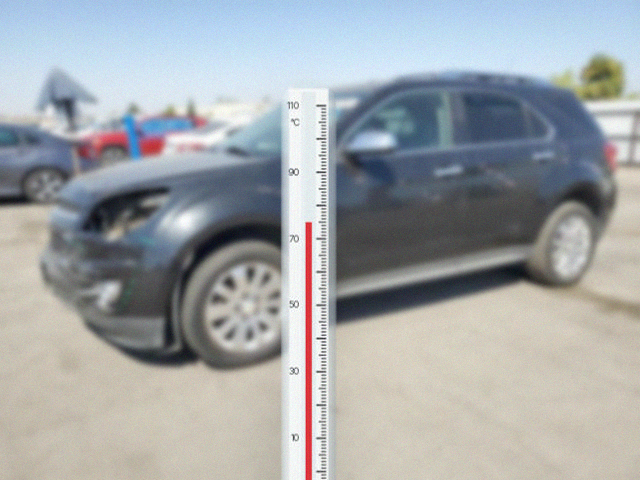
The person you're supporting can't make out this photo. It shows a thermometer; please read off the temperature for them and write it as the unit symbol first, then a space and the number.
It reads °C 75
